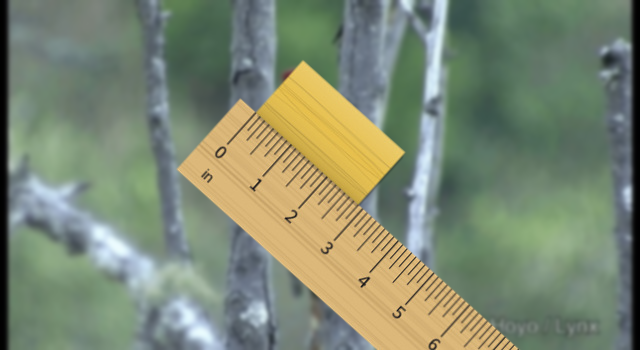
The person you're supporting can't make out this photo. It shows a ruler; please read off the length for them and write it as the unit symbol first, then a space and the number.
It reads in 2.875
